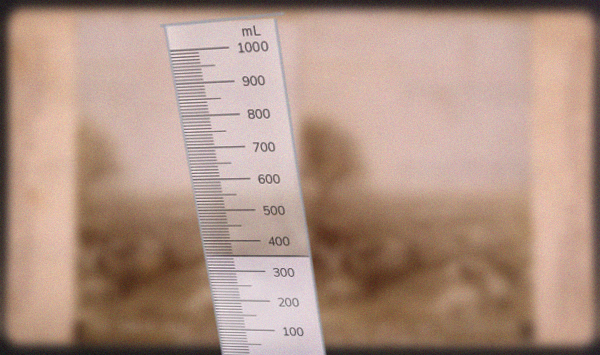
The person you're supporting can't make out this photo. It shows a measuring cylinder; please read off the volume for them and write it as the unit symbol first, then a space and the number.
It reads mL 350
